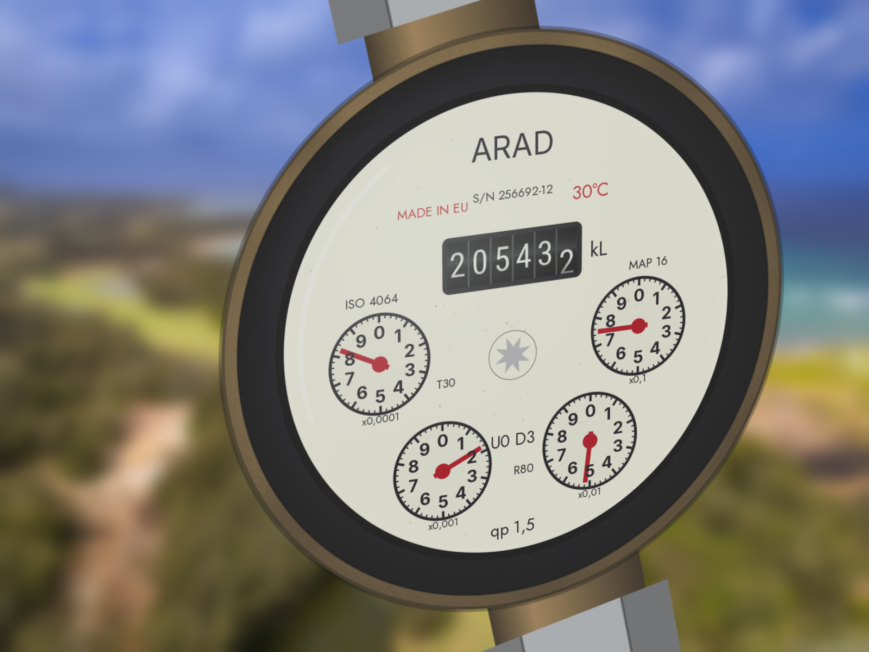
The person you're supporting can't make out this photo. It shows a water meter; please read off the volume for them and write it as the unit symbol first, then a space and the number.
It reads kL 205431.7518
